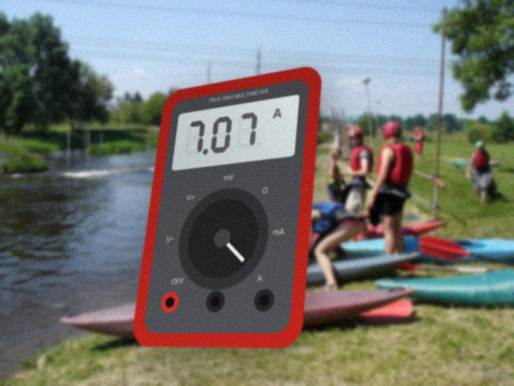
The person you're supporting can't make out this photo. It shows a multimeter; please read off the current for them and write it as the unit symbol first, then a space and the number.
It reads A 7.07
